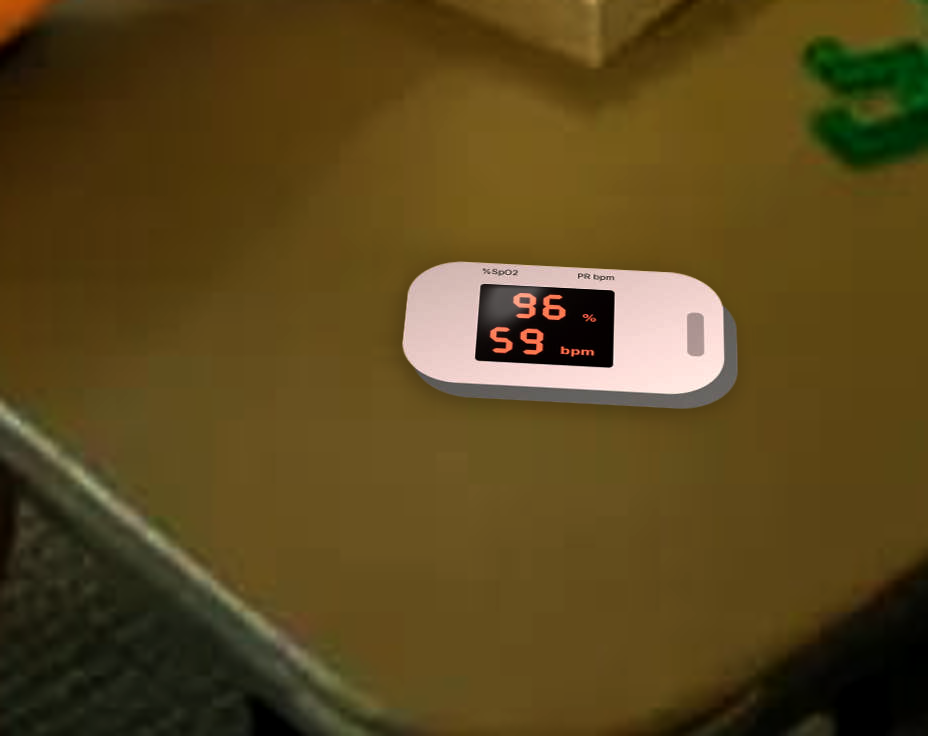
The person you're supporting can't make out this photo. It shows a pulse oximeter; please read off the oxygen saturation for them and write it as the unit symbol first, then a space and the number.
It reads % 96
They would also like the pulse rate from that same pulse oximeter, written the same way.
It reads bpm 59
